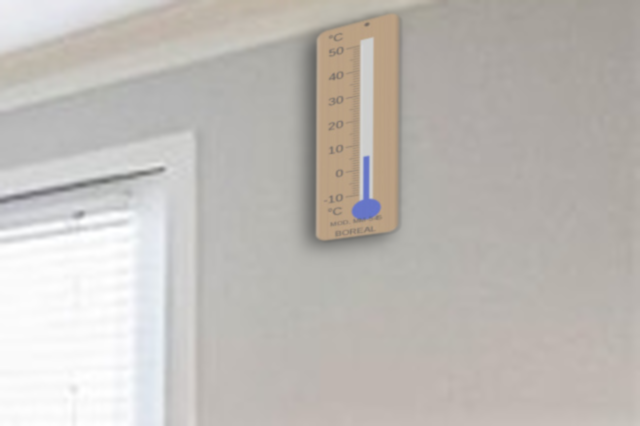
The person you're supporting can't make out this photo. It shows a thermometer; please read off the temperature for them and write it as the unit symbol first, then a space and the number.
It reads °C 5
